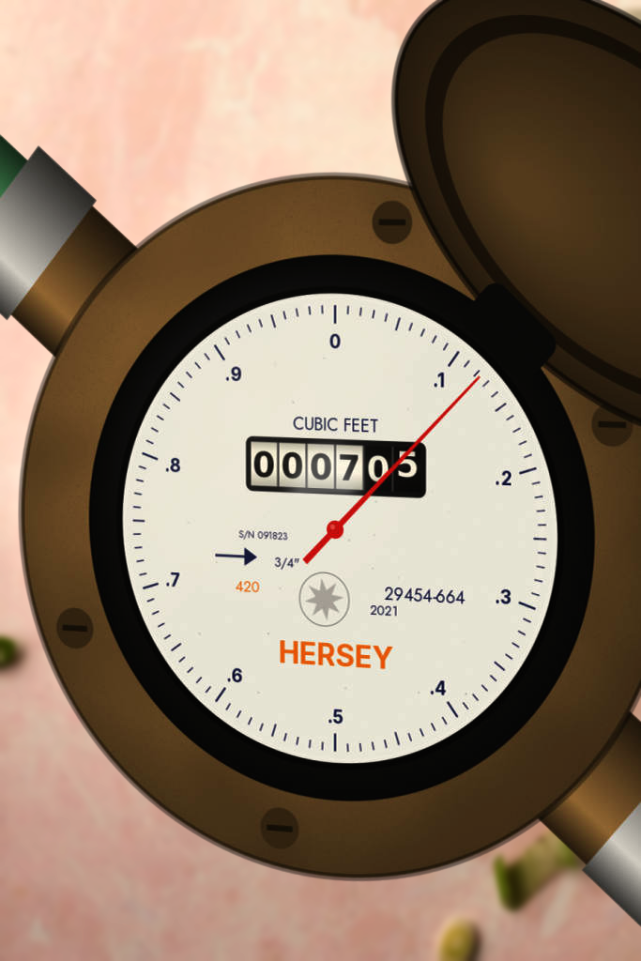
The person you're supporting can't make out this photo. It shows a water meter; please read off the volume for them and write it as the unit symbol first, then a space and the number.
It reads ft³ 705.12
